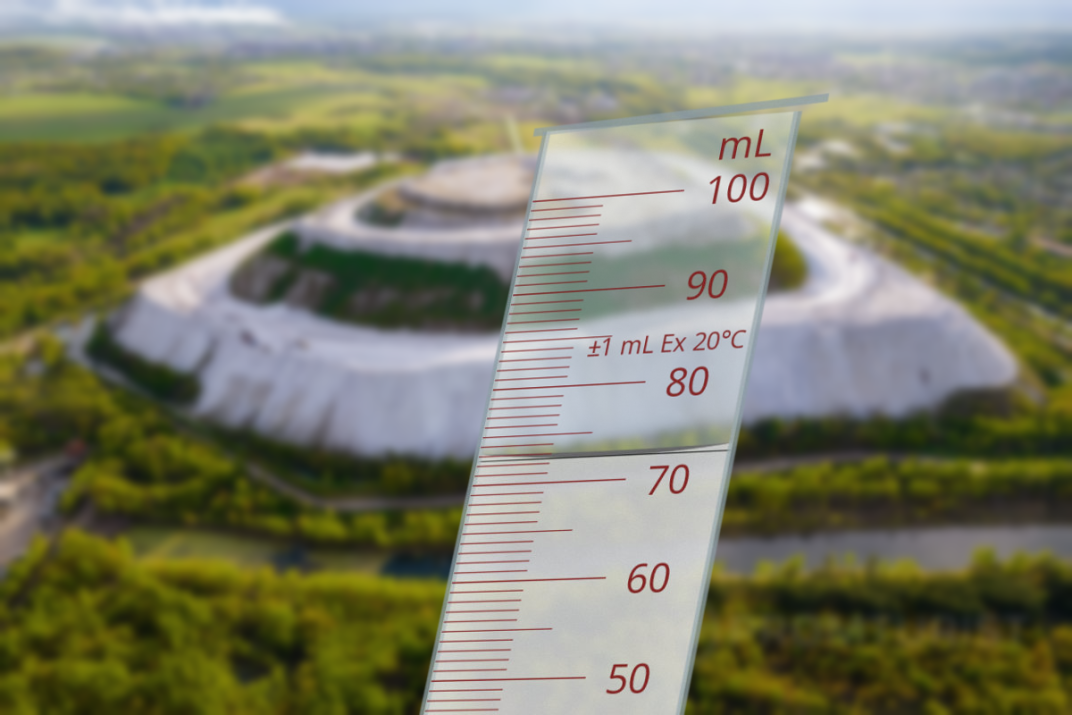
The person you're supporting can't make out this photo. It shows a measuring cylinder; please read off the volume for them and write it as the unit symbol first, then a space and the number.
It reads mL 72.5
